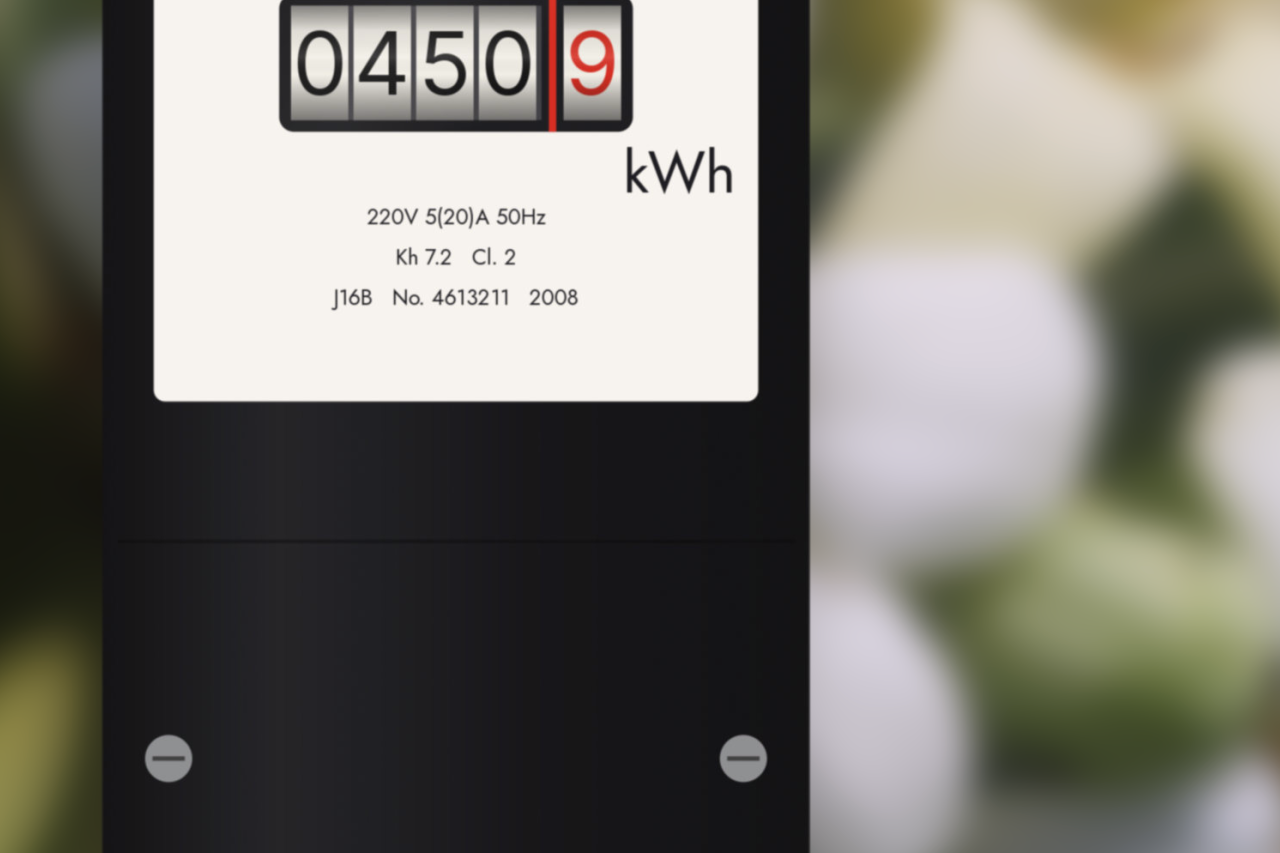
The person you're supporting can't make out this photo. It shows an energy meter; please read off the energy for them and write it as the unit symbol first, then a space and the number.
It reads kWh 450.9
